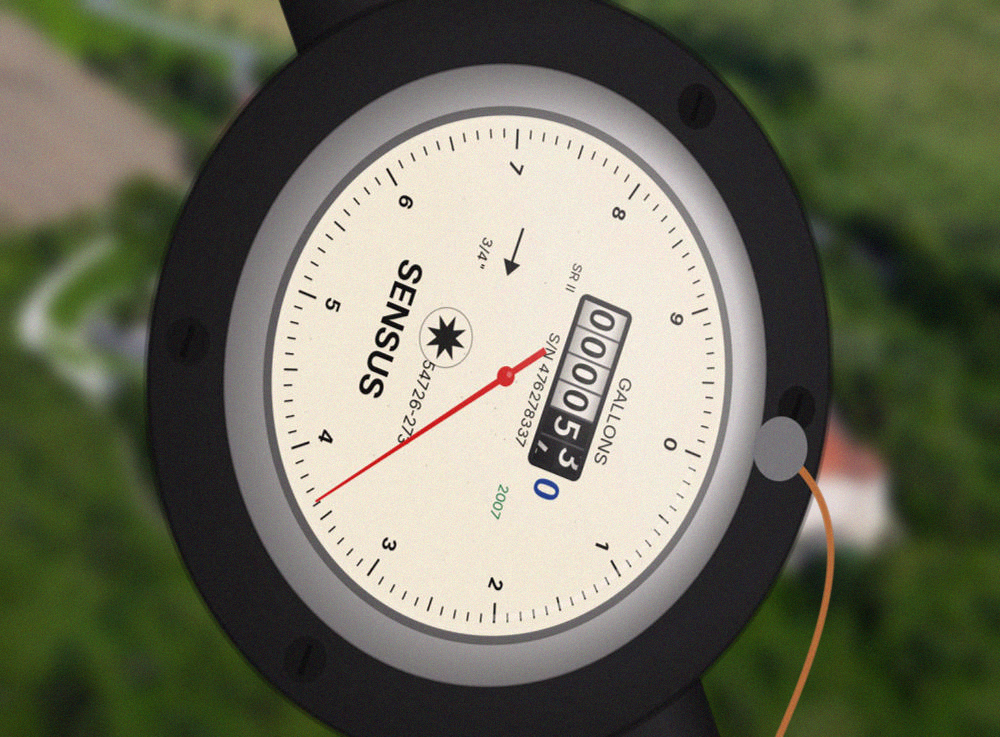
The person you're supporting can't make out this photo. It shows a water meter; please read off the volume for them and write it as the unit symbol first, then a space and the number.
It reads gal 533.6
